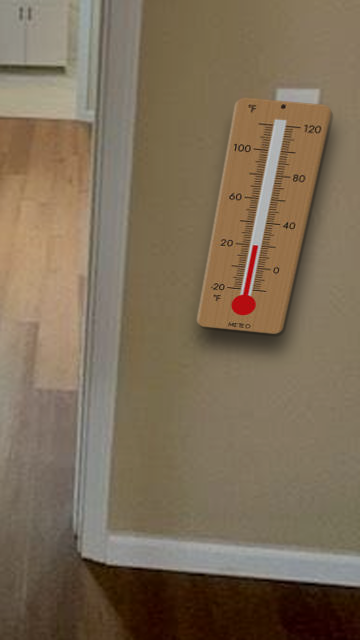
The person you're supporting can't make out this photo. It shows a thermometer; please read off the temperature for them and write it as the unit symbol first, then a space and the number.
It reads °F 20
